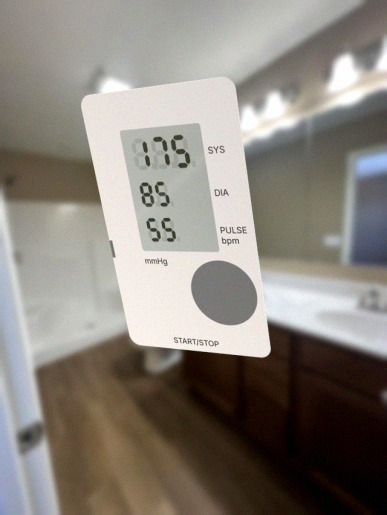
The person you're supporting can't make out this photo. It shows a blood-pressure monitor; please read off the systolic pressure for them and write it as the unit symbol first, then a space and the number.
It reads mmHg 175
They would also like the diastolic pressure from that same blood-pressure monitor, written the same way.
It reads mmHg 85
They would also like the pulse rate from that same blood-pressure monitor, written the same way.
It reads bpm 55
